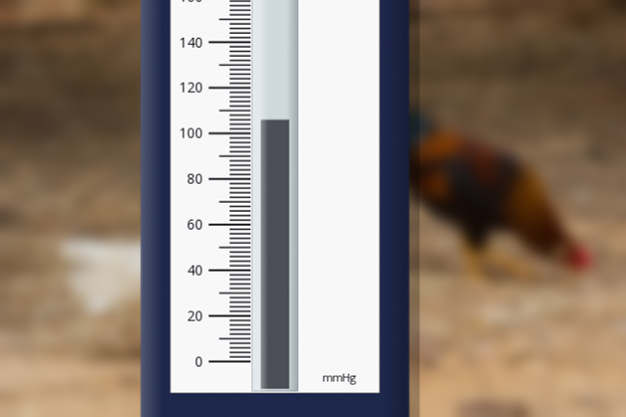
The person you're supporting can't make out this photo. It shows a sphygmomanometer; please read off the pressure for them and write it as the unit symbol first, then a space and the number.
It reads mmHg 106
